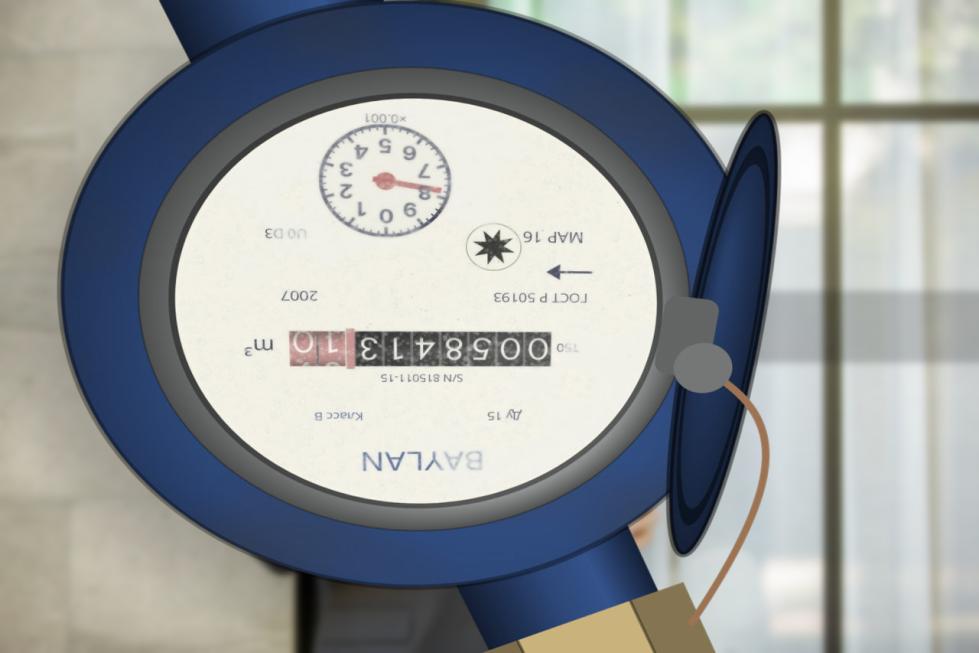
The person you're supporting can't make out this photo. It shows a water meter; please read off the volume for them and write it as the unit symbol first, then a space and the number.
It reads m³ 58413.097
